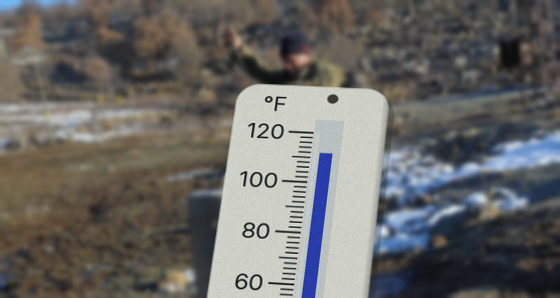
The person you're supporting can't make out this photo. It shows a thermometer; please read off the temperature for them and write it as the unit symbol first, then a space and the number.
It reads °F 112
